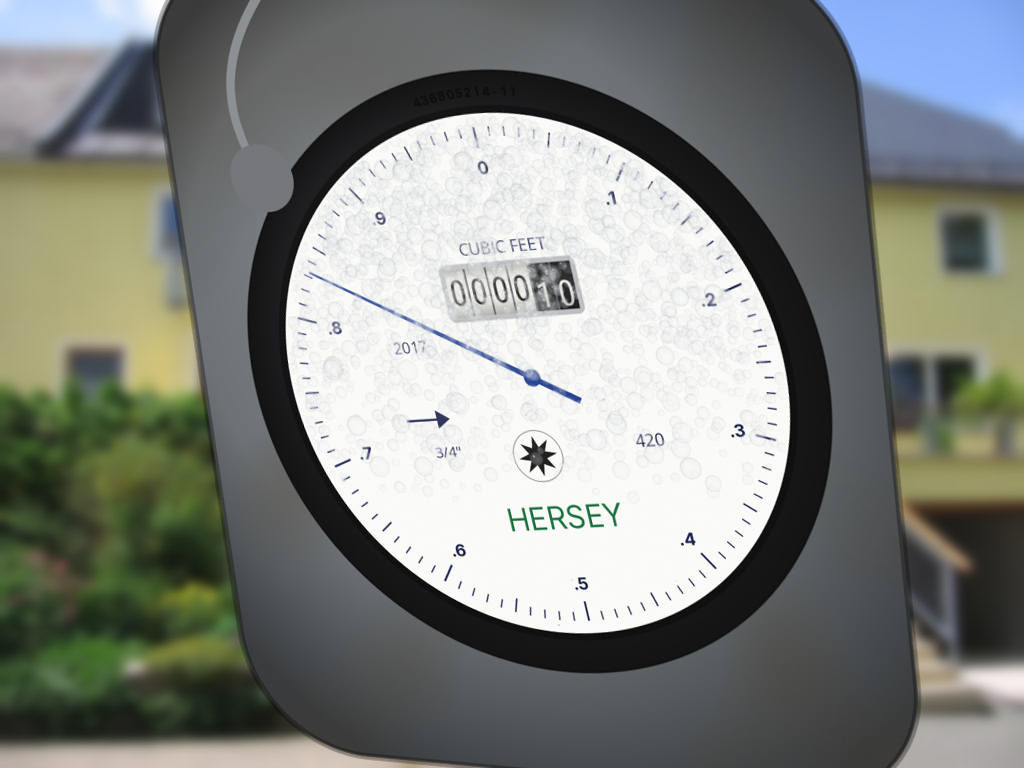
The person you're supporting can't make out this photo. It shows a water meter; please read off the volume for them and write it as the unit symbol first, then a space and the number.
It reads ft³ 9.83
